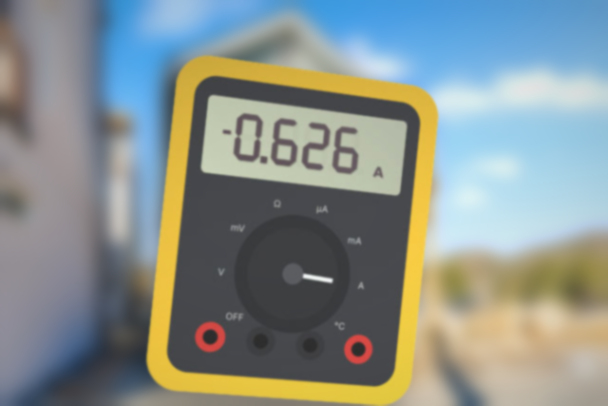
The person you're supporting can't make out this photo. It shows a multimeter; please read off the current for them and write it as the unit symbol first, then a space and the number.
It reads A -0.626
